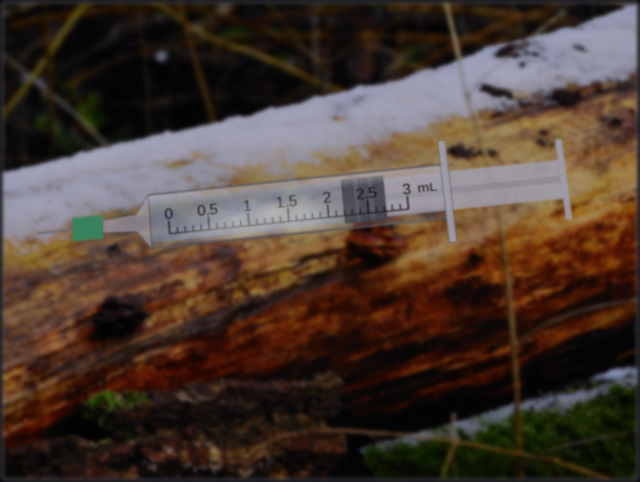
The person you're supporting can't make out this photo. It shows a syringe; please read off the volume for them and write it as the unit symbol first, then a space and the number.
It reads mL 2.2
